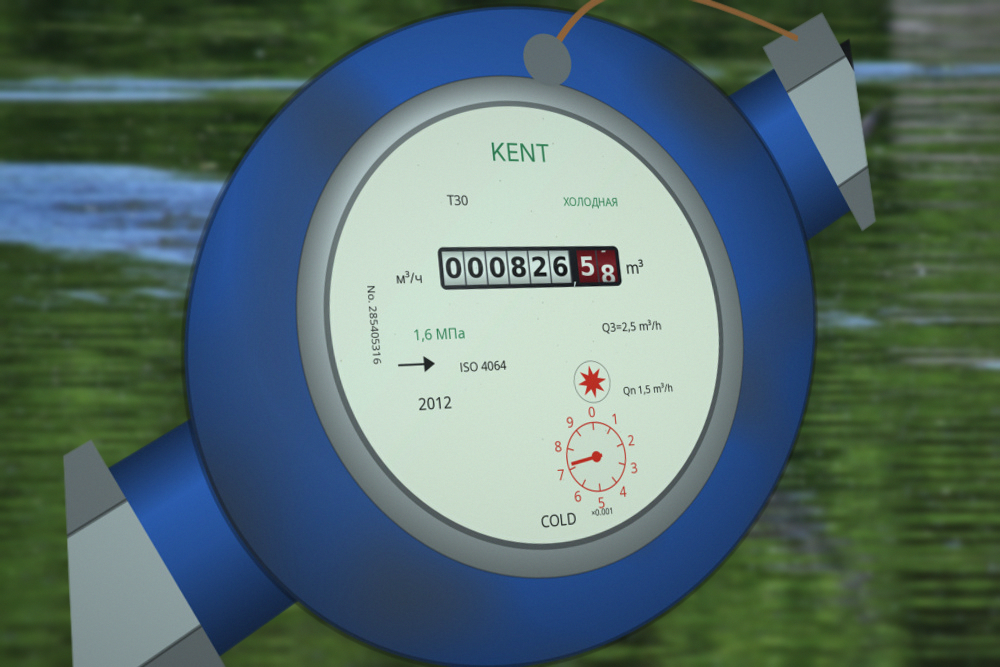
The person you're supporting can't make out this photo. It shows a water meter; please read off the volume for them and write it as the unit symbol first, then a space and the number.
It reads m³ 826.577
